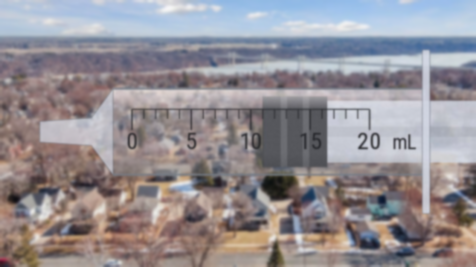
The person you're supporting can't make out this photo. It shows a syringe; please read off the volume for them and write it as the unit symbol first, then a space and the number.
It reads mL 11
